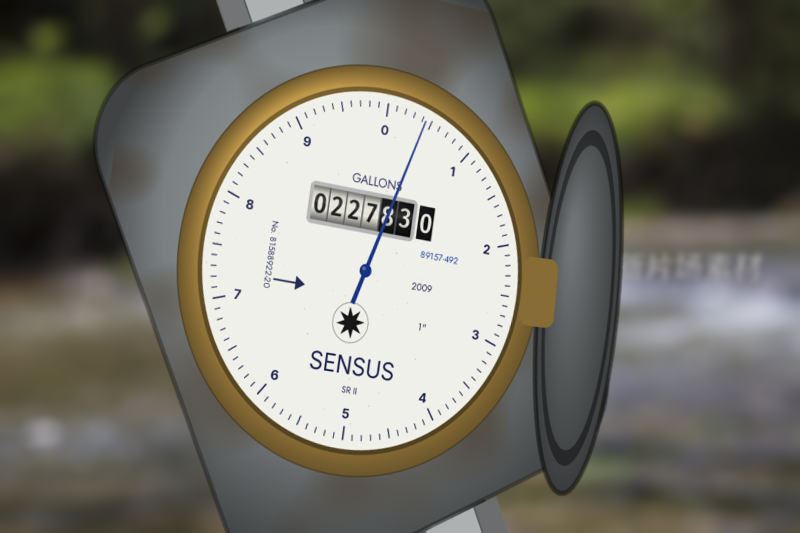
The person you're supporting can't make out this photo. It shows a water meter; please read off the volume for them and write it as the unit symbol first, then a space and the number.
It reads gal 227830.4
